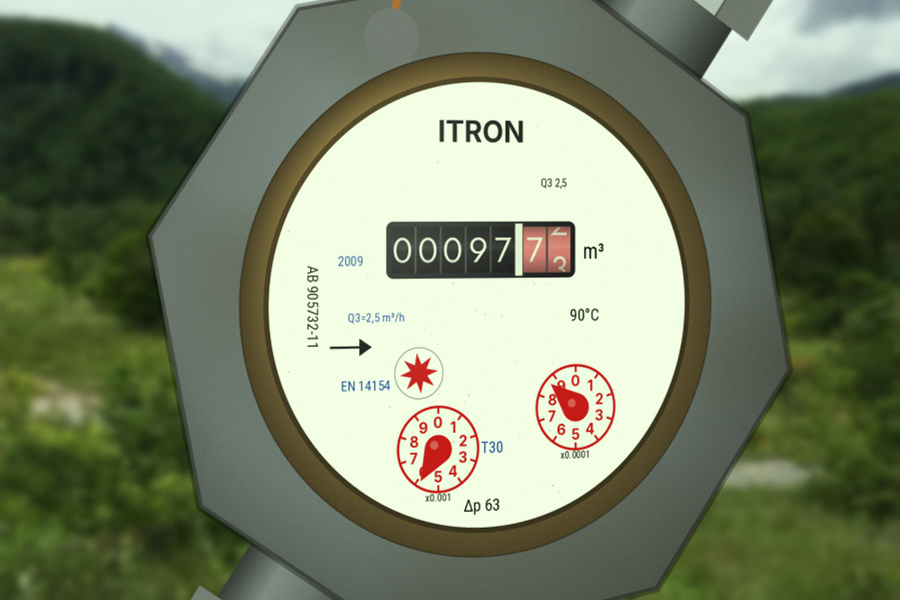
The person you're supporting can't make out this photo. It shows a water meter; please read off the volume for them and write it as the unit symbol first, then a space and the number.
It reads m³ 97.7258
